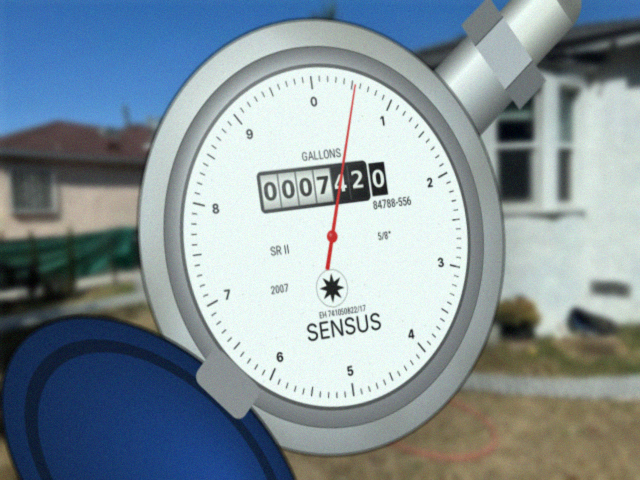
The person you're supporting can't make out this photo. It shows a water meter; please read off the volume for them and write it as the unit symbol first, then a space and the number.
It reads gal 7420.5
